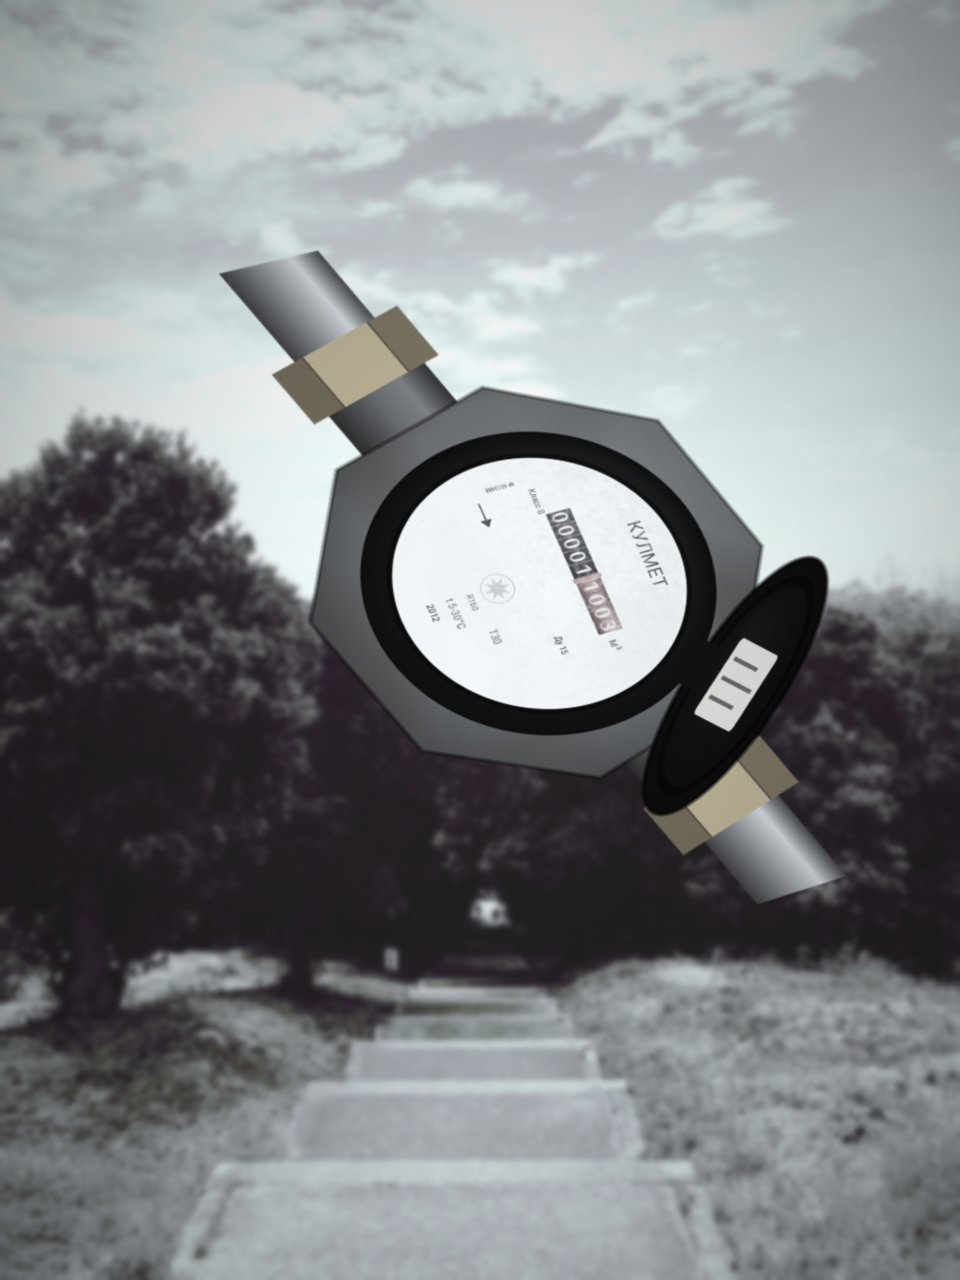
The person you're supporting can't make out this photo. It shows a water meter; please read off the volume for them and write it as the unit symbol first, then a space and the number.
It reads m³ 1.1003
